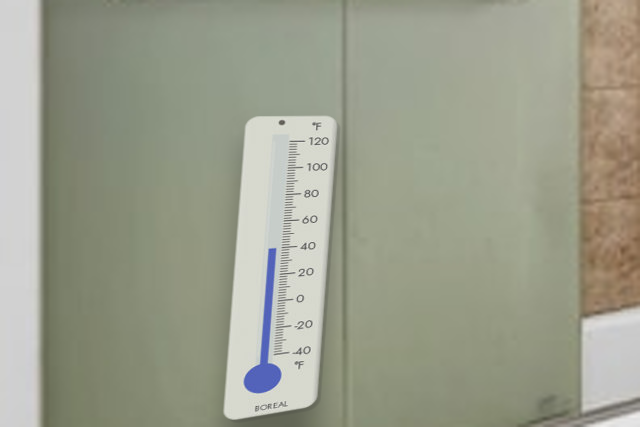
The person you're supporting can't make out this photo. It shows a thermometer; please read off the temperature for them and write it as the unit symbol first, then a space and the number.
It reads °F 40
